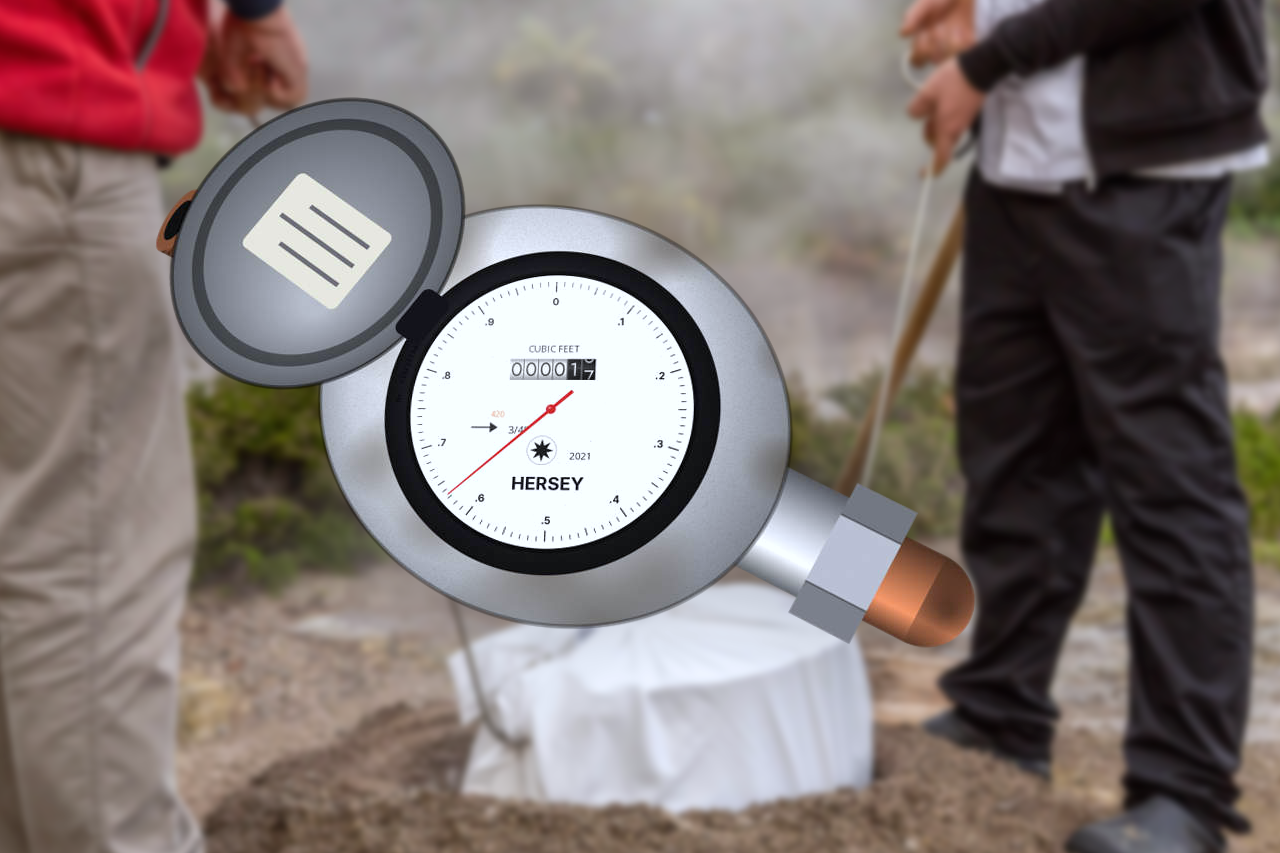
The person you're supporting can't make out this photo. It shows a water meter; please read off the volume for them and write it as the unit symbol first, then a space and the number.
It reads ft³ 16.63
